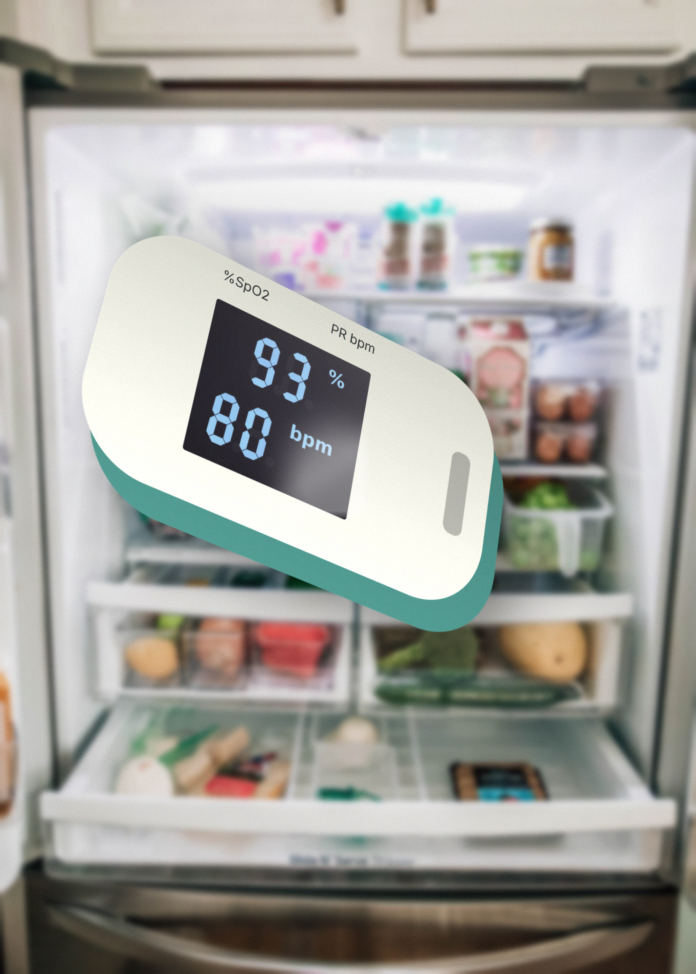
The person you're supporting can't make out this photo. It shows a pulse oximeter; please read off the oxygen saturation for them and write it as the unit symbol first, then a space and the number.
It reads % 93
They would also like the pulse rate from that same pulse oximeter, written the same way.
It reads bpm 80
